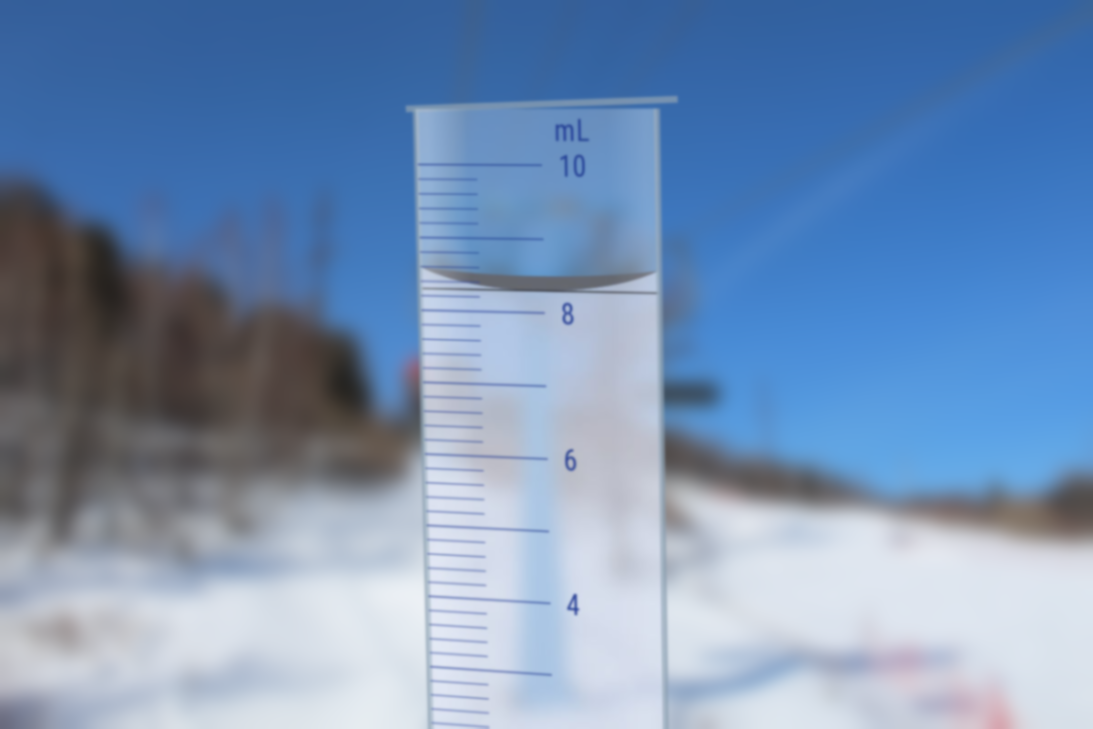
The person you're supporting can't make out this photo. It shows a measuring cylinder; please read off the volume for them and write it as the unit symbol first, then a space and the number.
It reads mL 8.3
